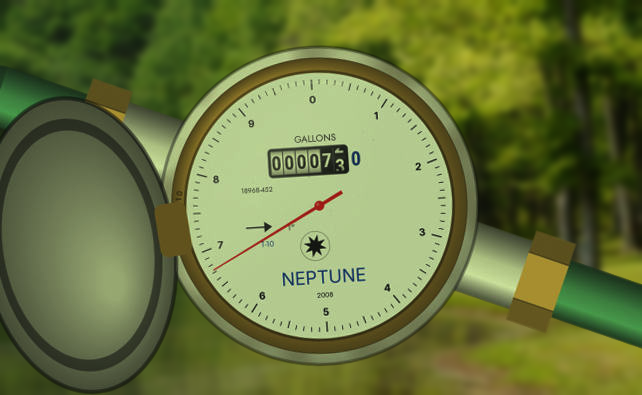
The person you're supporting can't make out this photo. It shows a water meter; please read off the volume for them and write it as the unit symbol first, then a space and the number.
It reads gal 726.7
